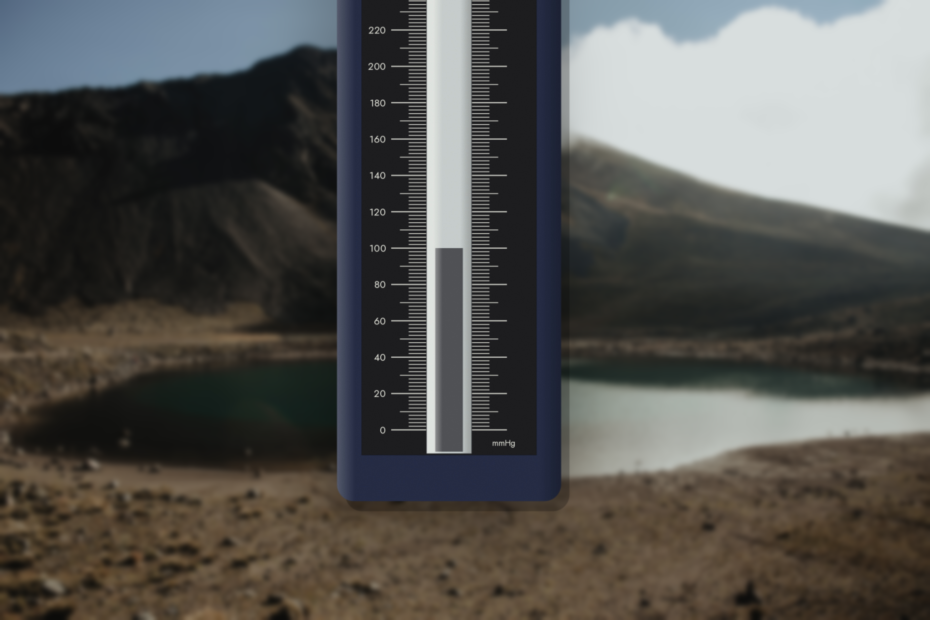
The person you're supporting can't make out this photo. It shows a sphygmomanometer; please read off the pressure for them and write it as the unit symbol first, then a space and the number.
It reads mmHg 100
